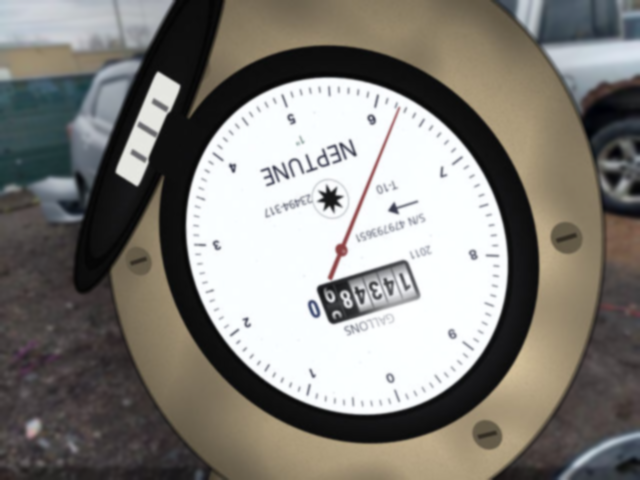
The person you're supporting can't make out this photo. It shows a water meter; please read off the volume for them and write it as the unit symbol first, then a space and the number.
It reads gal 1434886.2
